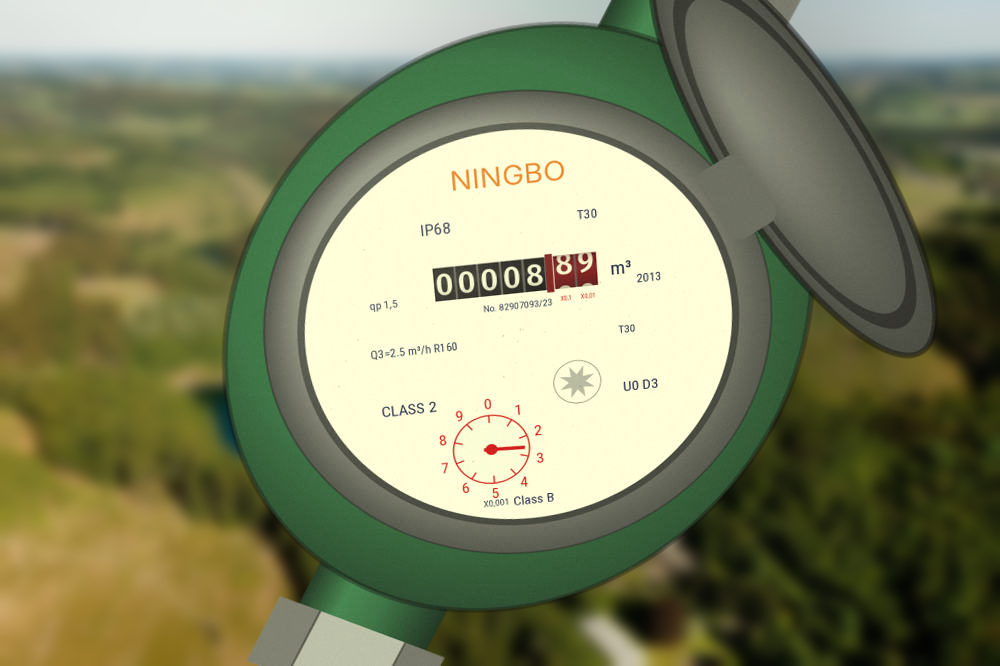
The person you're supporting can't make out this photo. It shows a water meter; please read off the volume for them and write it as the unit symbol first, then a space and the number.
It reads m³ 8.892
